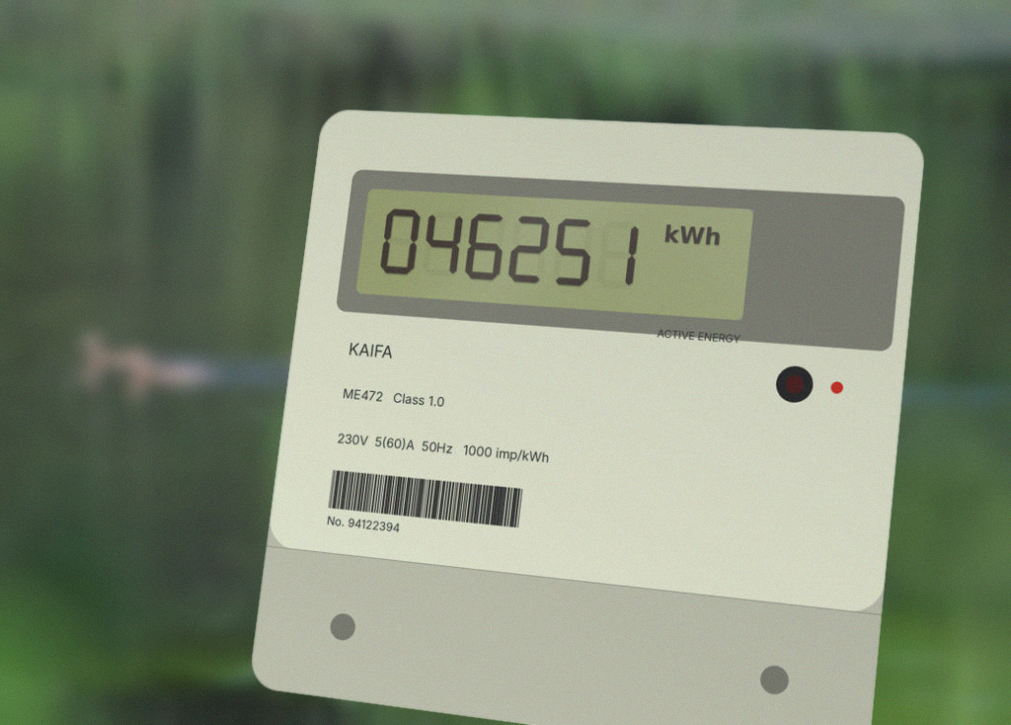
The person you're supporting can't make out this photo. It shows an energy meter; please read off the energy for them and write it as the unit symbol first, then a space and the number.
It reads kWh 46251
